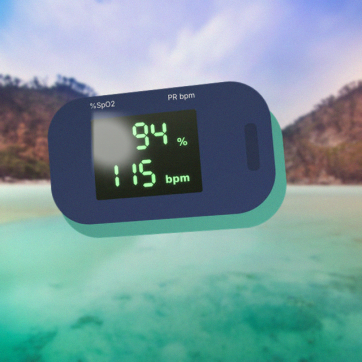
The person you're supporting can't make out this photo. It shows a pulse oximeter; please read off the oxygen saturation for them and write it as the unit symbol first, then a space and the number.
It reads % 94
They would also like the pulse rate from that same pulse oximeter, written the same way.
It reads bpm 115
